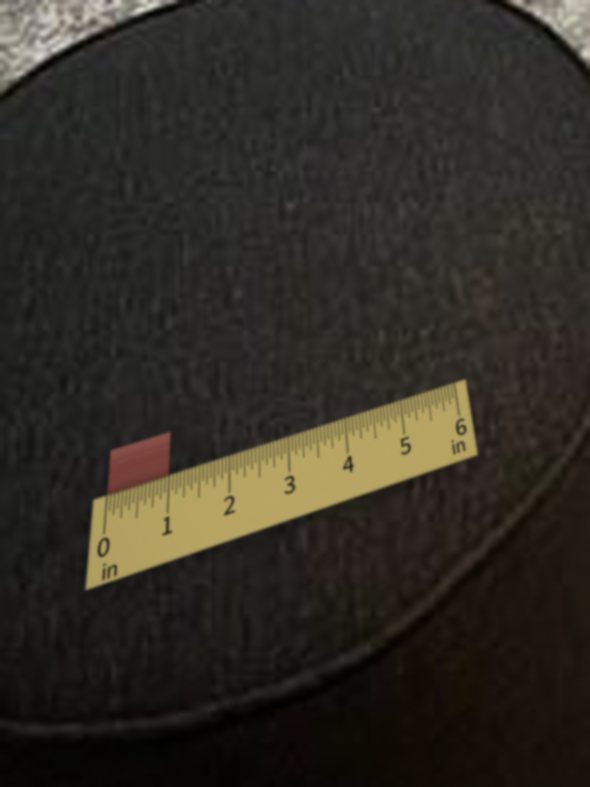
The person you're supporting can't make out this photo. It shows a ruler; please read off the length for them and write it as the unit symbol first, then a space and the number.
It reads in 1
